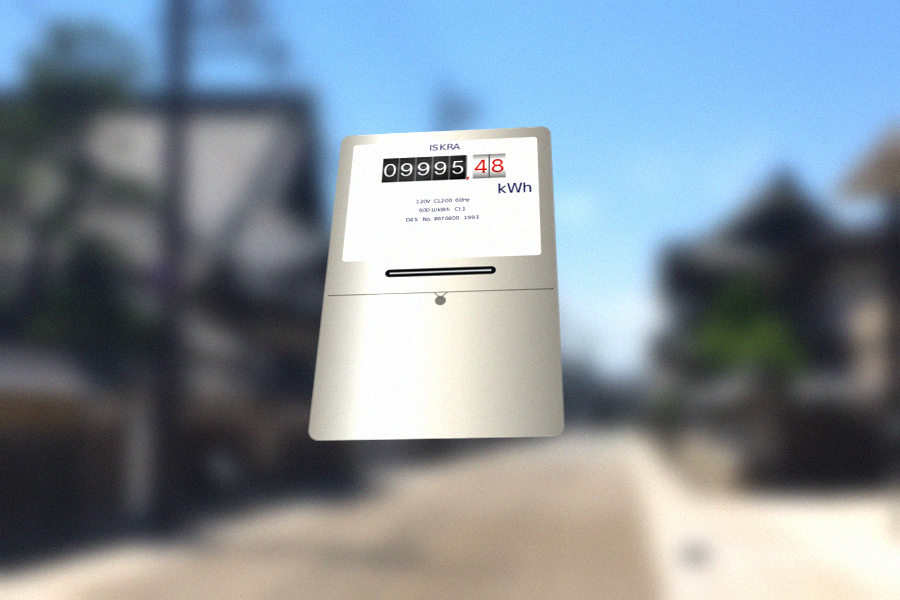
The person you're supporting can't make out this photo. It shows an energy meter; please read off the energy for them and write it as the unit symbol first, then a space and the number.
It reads kWh 9995.48
